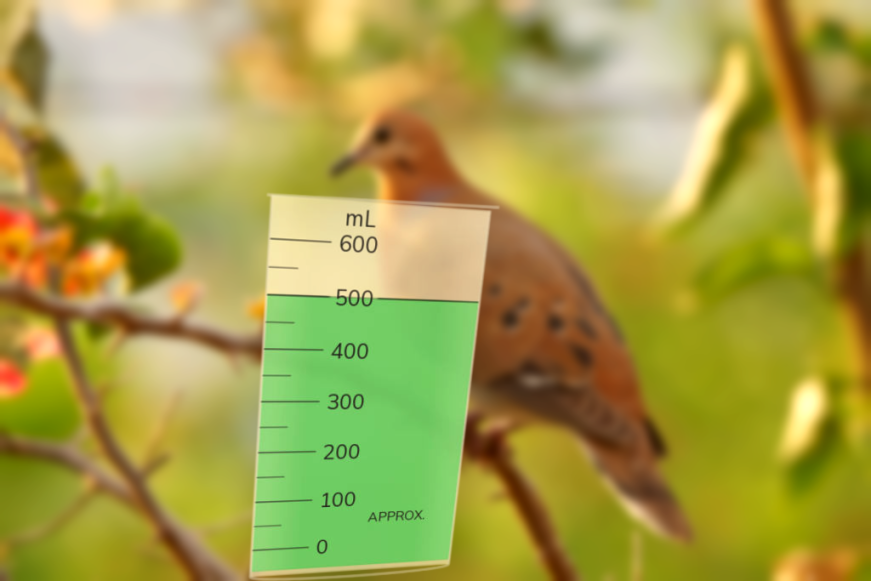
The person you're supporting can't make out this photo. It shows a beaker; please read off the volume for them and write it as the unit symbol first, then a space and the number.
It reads mL 500
